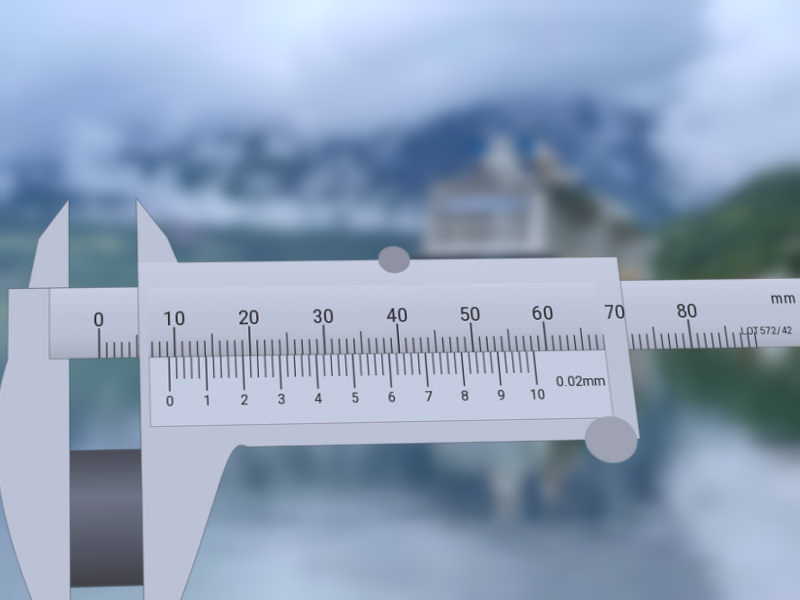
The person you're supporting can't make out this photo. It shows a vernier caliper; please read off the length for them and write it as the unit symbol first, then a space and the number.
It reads mm 9.2
